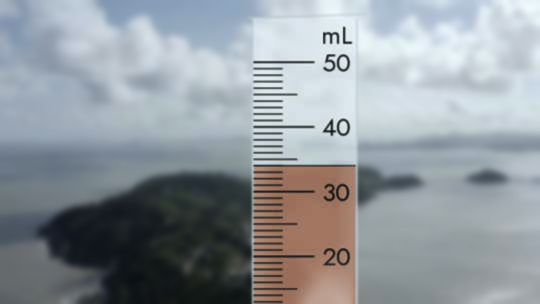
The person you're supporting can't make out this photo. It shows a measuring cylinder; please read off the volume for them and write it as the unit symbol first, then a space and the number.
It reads mL 34
